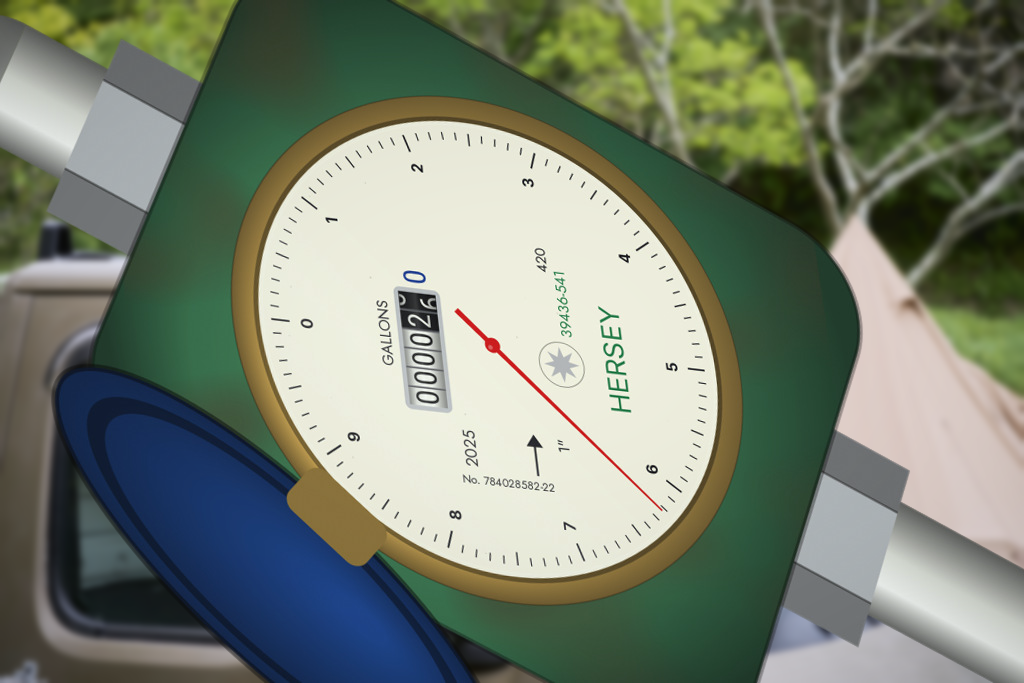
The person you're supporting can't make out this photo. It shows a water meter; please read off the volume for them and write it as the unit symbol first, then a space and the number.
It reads gal 256.2
